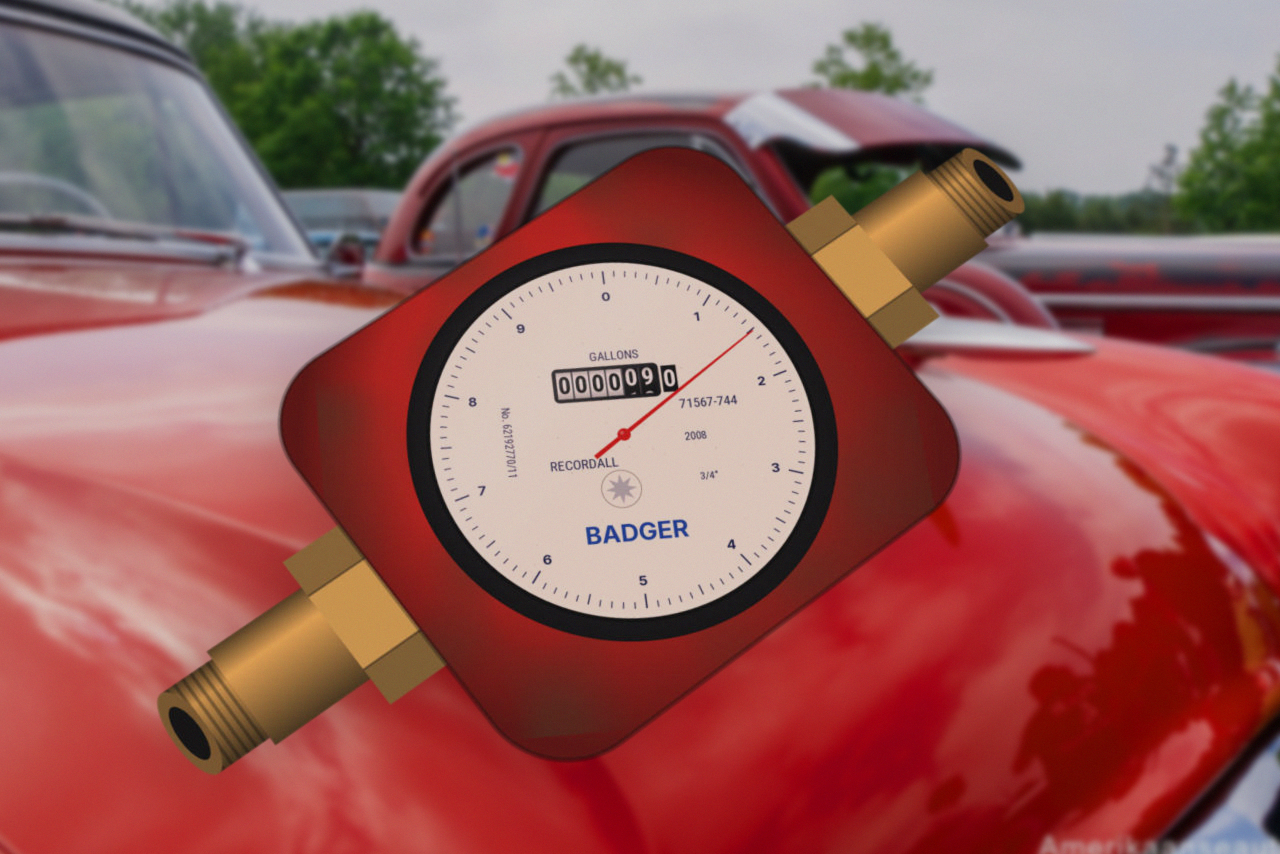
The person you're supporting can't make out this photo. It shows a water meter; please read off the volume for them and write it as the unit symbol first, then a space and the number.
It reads gal 91.5
